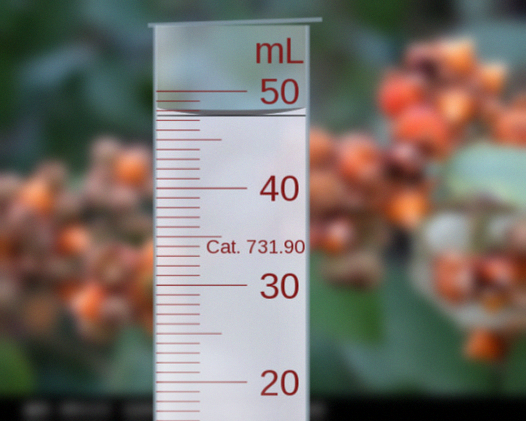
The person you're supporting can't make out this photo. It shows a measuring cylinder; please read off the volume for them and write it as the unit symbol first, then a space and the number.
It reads mL 47.5
